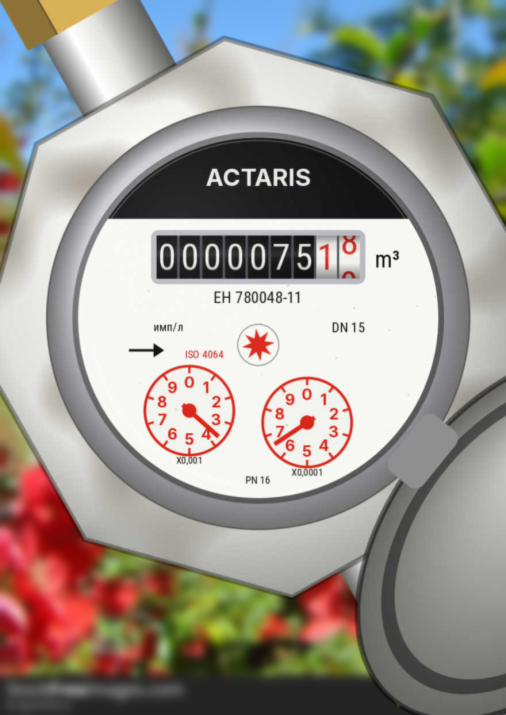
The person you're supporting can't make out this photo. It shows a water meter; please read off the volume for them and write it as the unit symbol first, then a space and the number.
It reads m³ 75.1836
